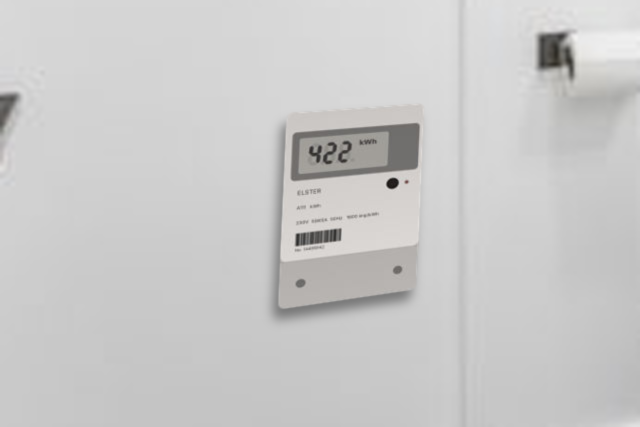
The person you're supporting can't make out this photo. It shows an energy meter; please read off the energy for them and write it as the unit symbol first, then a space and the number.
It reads kWh 422
